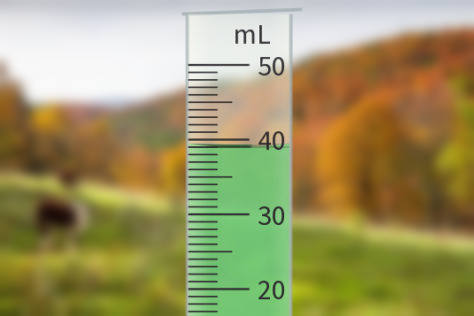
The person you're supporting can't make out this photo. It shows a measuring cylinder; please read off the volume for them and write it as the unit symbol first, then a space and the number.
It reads mL 39
